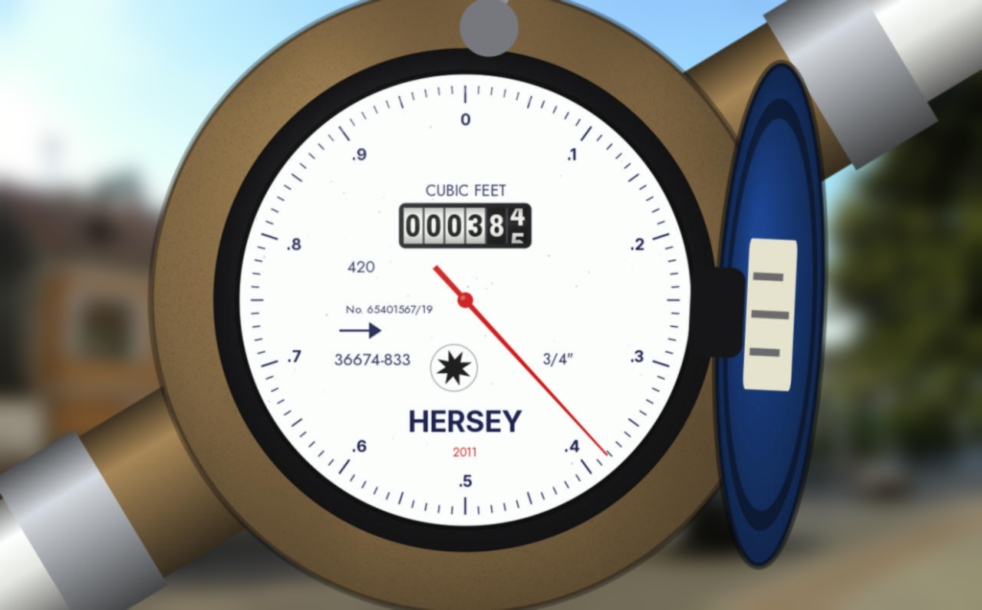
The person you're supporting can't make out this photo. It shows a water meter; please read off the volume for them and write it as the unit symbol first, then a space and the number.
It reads ft³ 384.38
